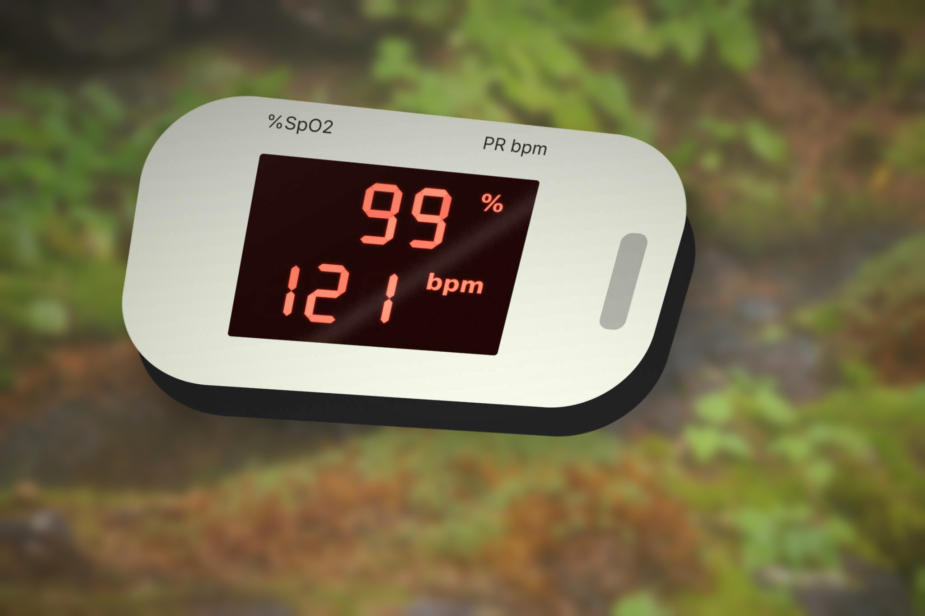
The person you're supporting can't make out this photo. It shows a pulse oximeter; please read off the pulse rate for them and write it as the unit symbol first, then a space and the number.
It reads bpm 121
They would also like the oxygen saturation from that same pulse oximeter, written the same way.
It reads % 99
